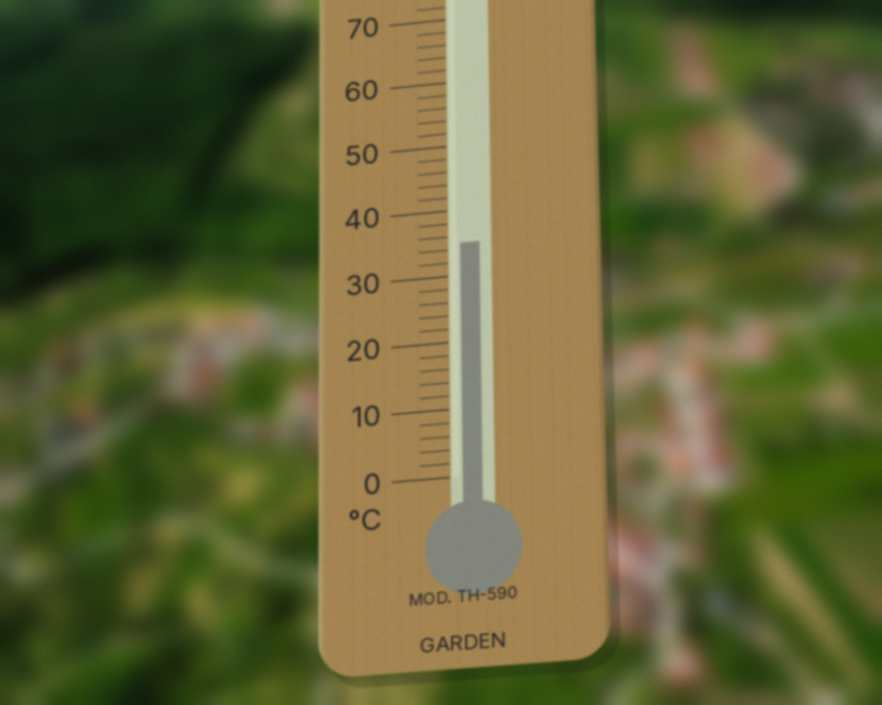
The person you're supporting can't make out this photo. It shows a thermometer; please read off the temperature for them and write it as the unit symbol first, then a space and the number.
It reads °C 35
